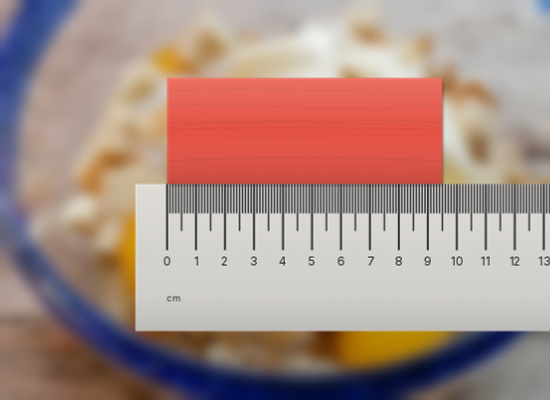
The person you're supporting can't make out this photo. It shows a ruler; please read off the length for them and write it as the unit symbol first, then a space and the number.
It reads cm 9.5
